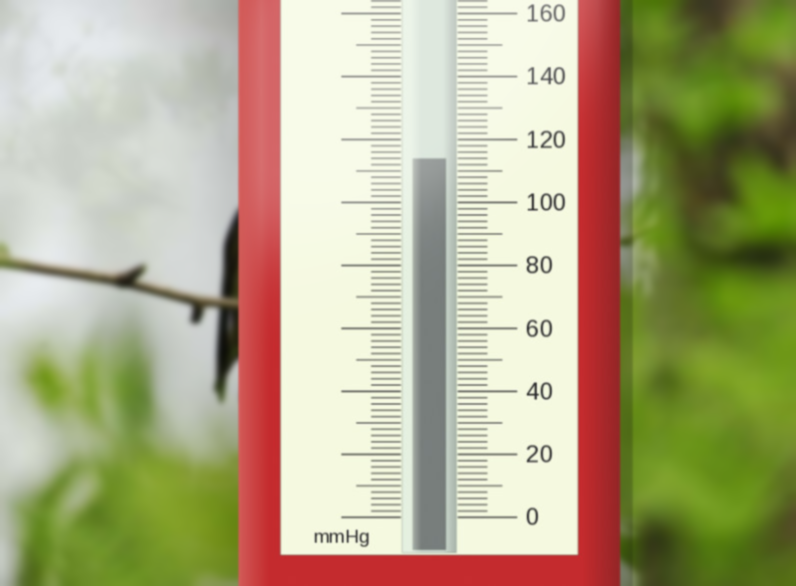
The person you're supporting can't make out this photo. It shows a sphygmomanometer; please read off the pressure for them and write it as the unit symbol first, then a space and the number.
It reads mmHg 114
